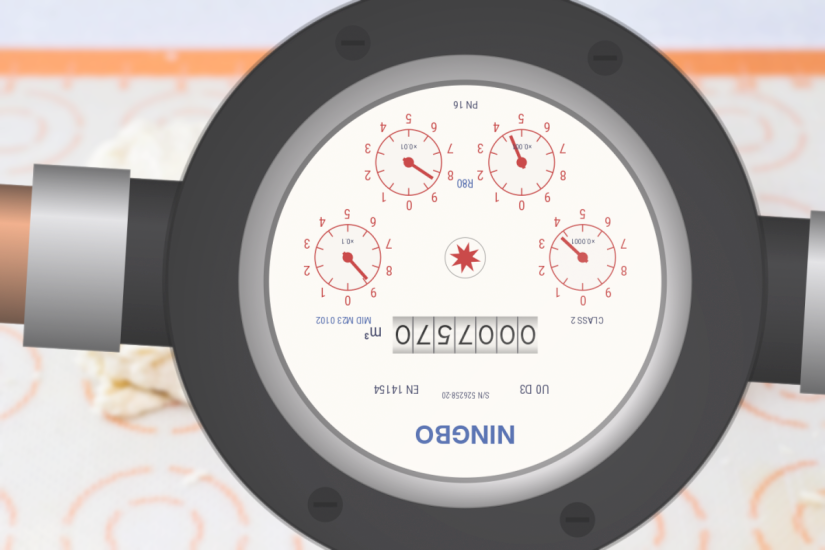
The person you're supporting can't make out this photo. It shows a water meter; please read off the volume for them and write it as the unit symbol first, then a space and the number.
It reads m³ 7570.8843
